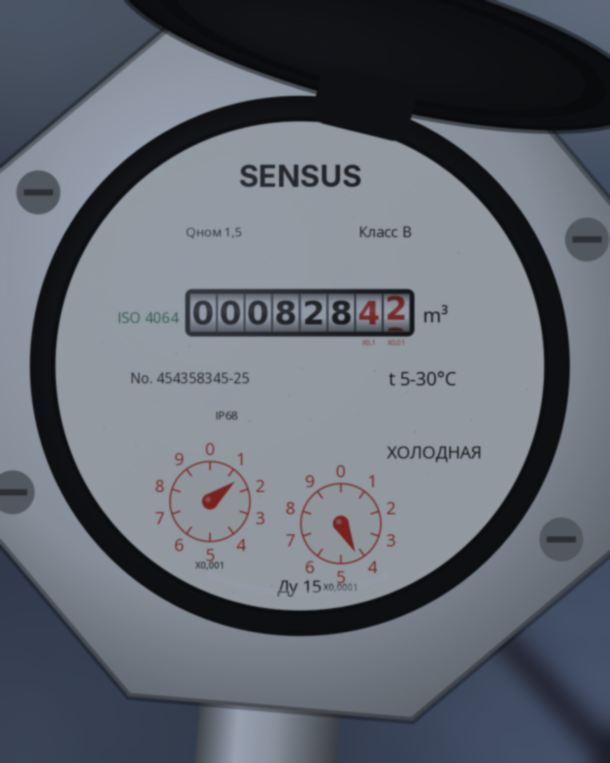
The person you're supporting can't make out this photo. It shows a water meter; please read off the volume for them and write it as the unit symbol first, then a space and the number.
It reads m³ 828.4214
